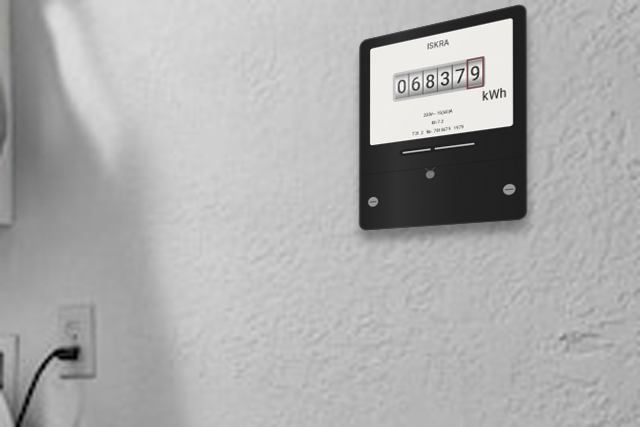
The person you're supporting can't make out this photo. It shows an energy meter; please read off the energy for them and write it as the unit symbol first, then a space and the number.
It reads kWh 6837.9
